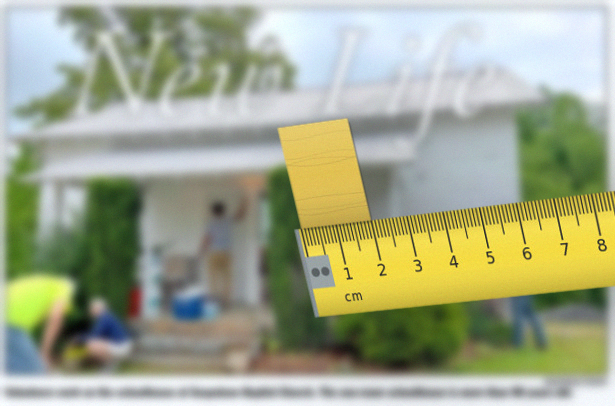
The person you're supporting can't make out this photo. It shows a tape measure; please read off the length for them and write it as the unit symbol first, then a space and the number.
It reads cm 2
